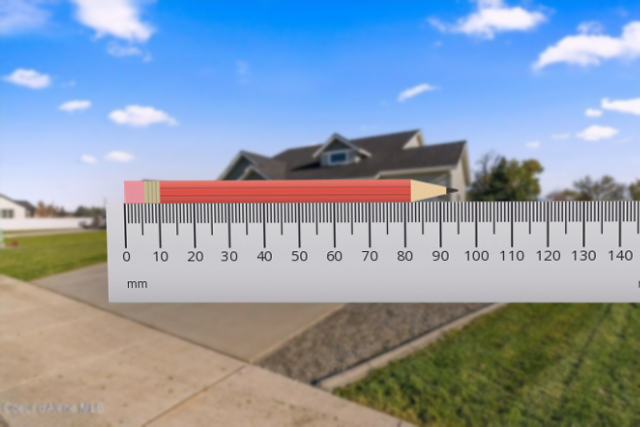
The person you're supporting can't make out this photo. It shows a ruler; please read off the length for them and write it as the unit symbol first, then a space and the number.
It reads mm 95
